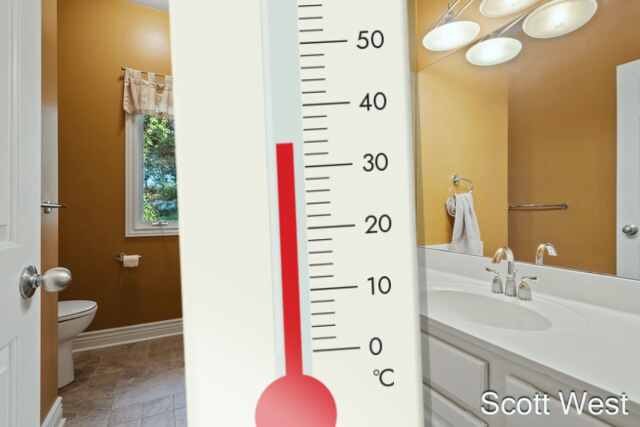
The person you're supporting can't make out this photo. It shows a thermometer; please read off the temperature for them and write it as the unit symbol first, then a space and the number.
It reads °C 34
